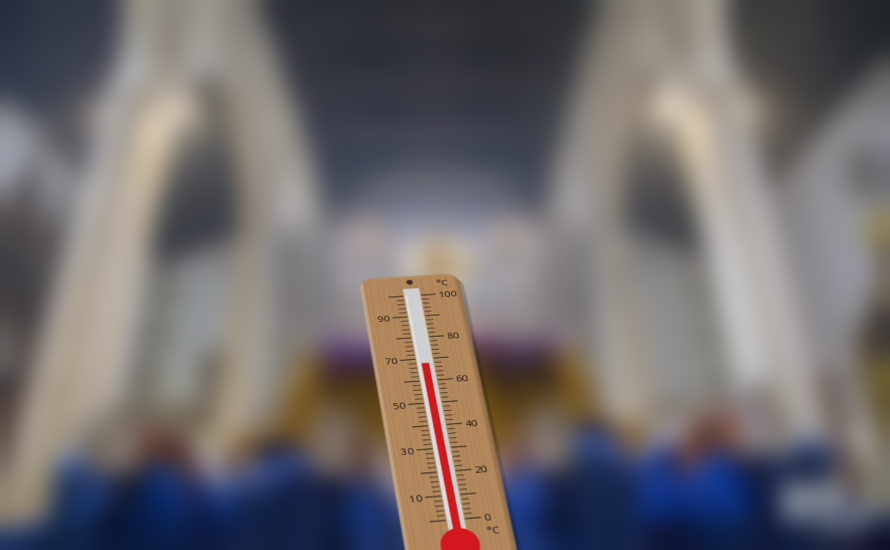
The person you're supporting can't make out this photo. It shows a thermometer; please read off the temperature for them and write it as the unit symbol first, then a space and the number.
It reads °C 68
